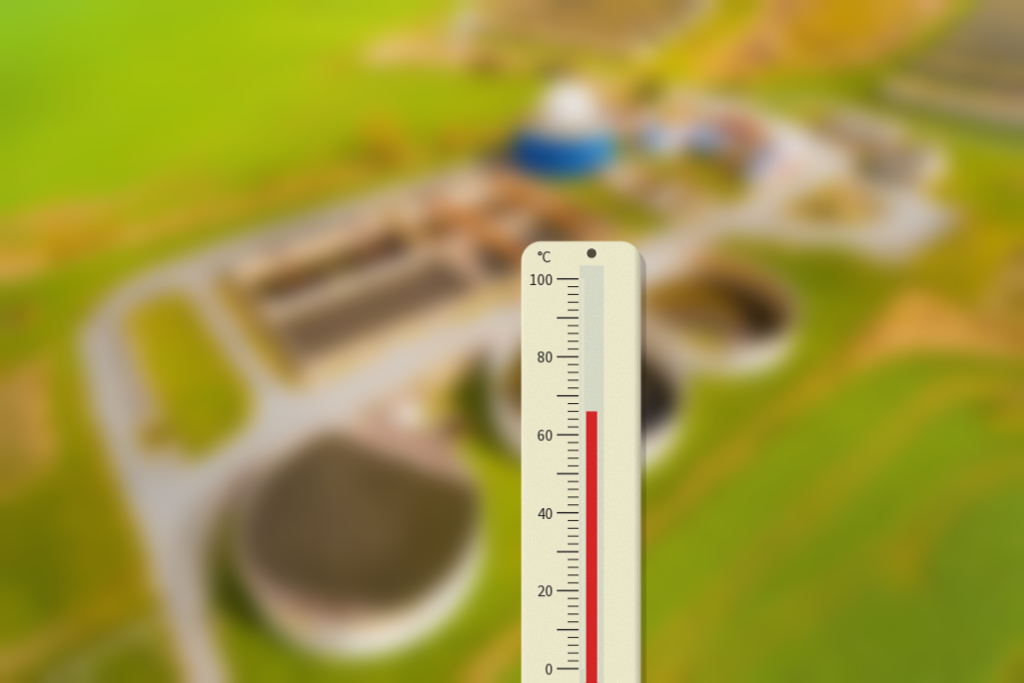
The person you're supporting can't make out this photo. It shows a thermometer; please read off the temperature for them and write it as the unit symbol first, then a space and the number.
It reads °C 66
